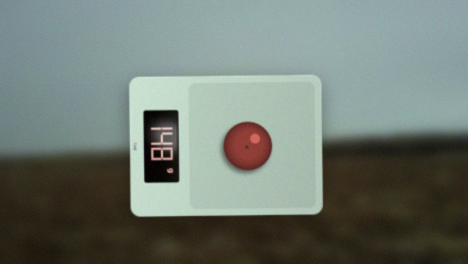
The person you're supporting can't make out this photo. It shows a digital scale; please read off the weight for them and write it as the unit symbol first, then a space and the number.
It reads g 148
